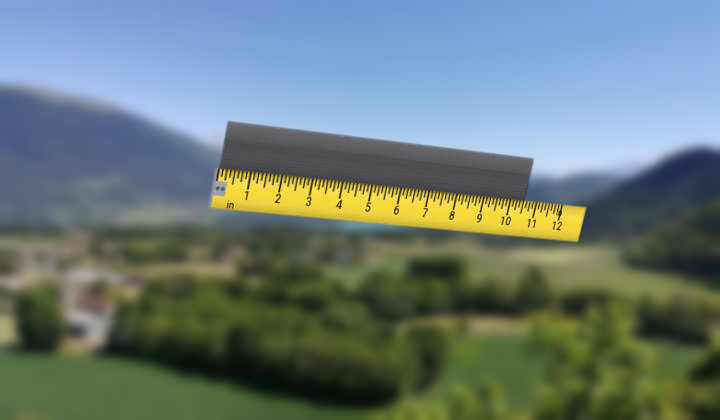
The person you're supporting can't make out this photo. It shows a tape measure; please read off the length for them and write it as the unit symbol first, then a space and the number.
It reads in 10.5
